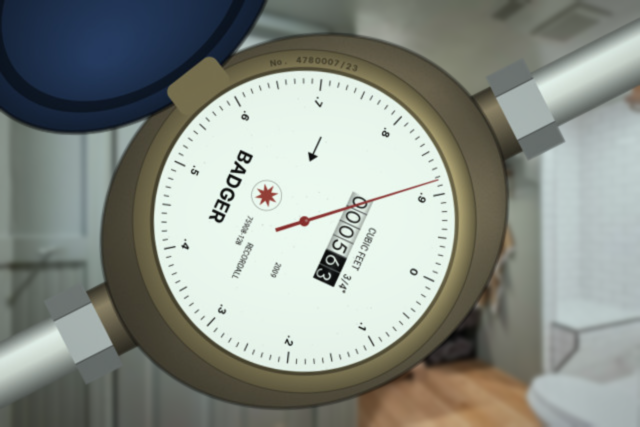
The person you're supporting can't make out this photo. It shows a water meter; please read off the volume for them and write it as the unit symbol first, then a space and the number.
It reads ft³ 562.88
